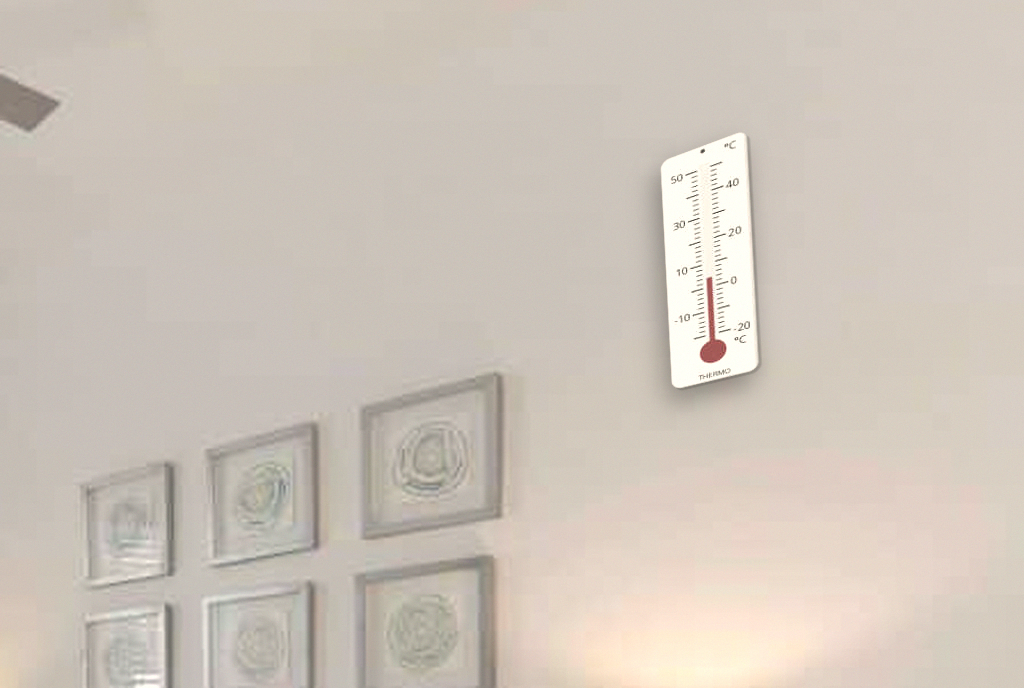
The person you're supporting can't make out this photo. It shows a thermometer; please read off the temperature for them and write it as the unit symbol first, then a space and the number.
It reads °C 4
